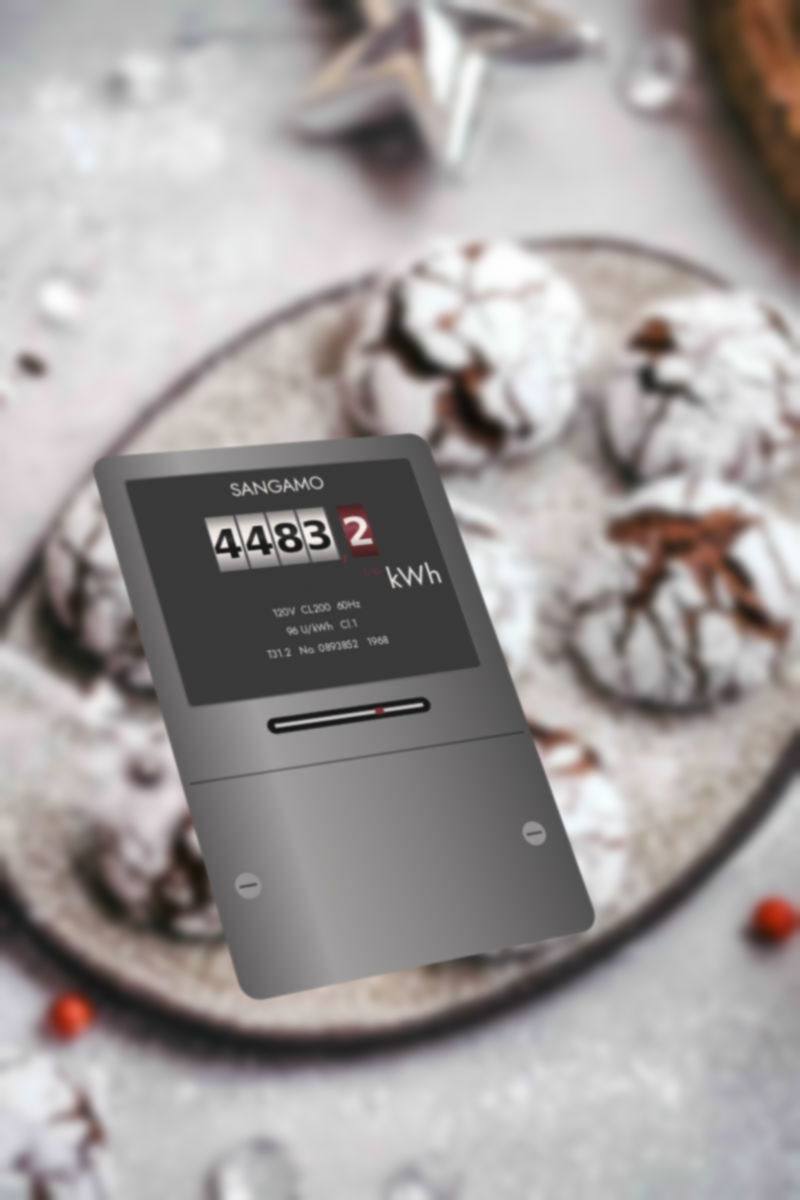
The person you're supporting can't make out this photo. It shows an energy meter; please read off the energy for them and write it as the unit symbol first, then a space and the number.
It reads kWh 4483.2
